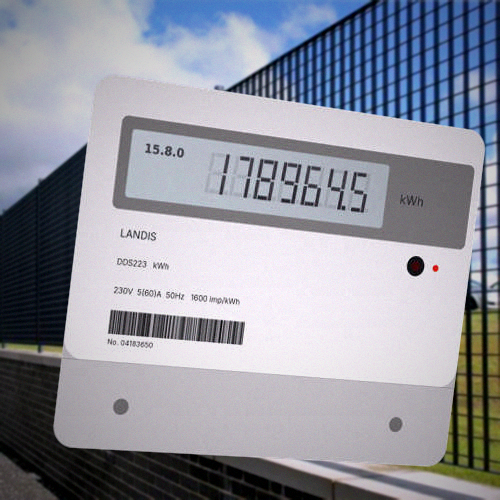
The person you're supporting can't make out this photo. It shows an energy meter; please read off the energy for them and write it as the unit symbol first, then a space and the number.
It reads kWh 178964.5
